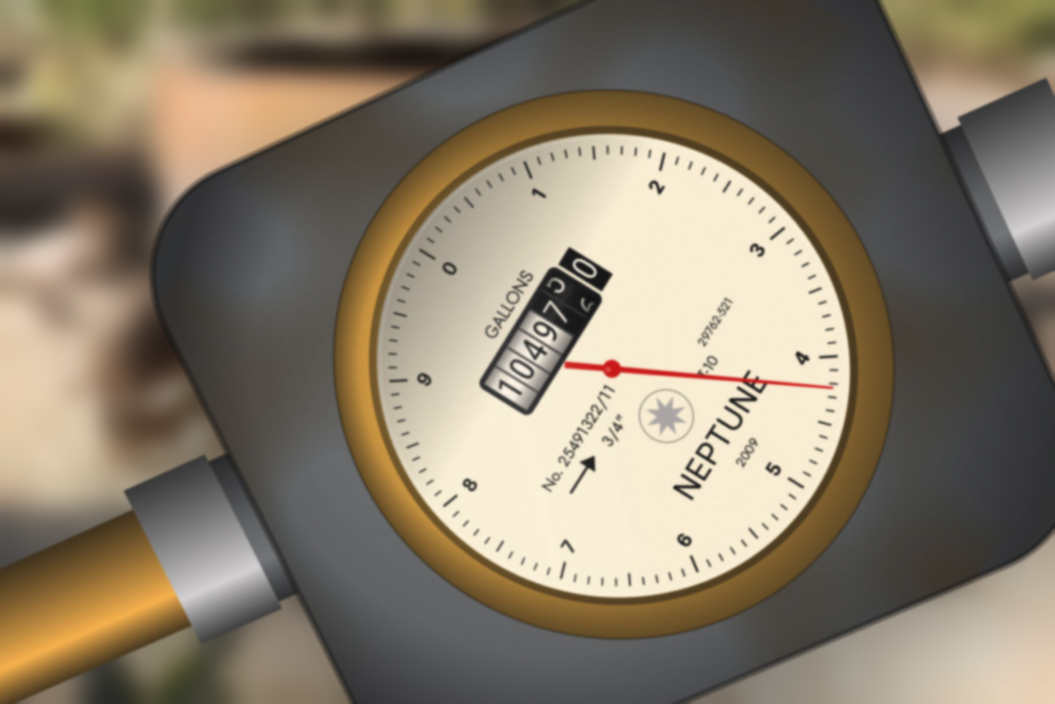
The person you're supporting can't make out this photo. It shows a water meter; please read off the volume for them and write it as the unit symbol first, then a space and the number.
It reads gal 1049754.2
